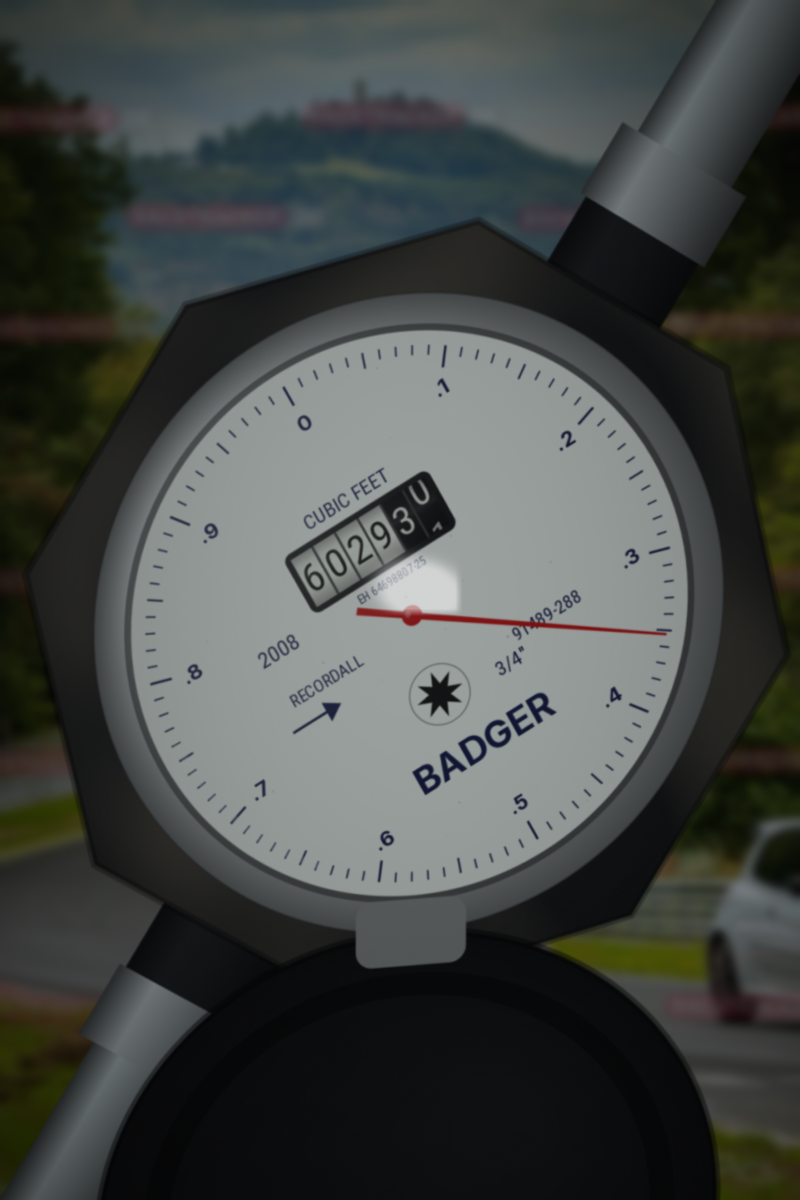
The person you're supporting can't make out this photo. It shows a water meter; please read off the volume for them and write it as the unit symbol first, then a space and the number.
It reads ft³ 602930.35
